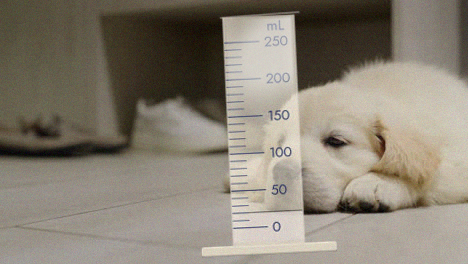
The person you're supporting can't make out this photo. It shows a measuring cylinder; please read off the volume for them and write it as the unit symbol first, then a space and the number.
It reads mL 20
